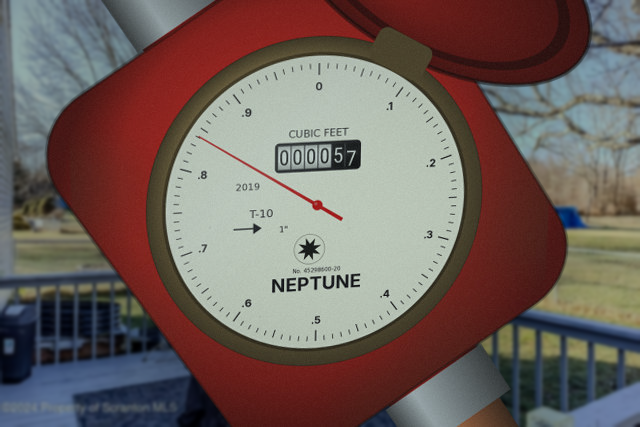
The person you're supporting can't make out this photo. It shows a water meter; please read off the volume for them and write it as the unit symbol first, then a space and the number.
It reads ft³ 56.84
